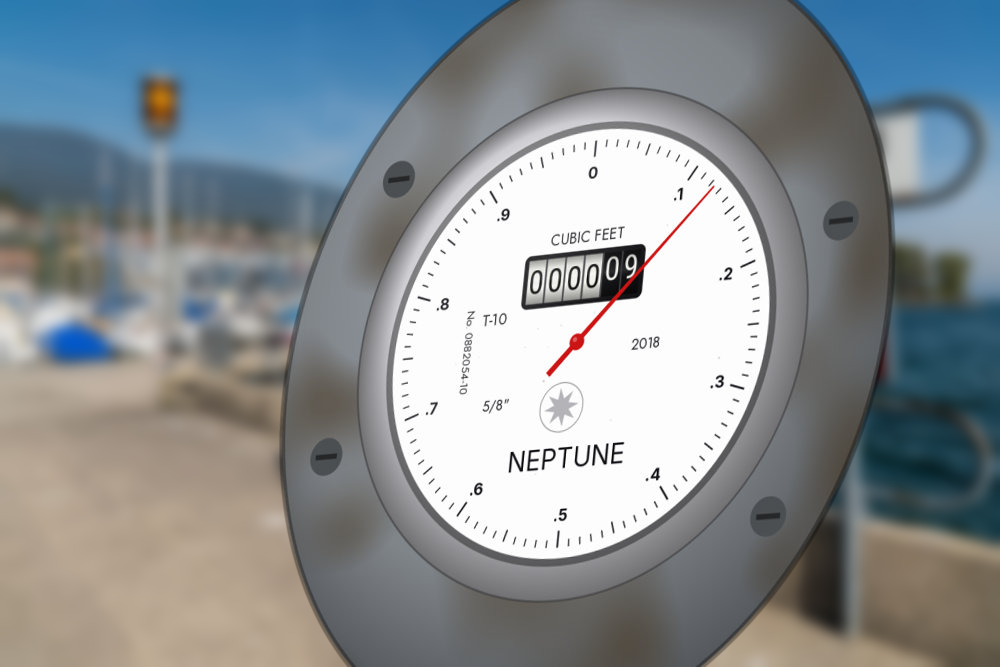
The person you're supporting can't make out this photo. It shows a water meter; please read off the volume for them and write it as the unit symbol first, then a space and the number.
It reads ft³ 9.12
